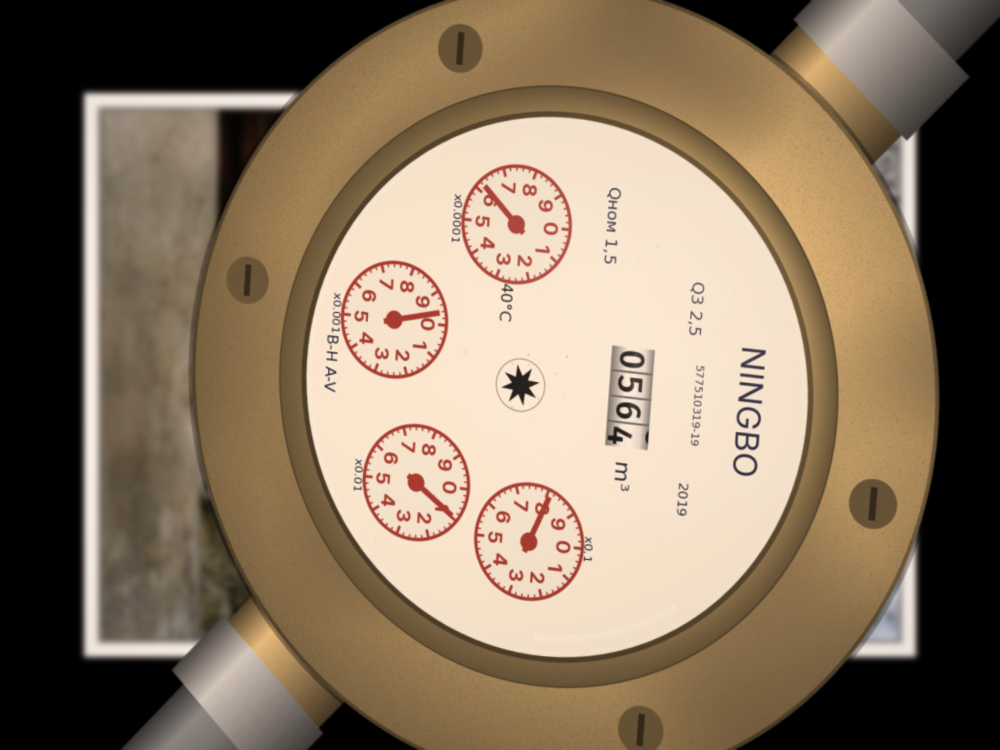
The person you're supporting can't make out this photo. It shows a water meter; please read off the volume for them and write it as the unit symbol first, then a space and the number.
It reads m³ 563.8096
